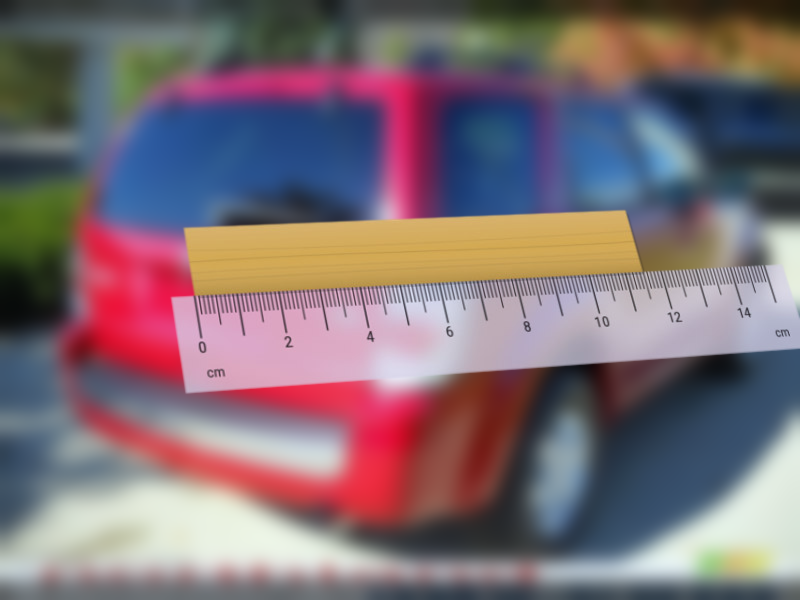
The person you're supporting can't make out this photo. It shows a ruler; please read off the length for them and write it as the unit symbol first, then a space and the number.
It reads cm 11.5
